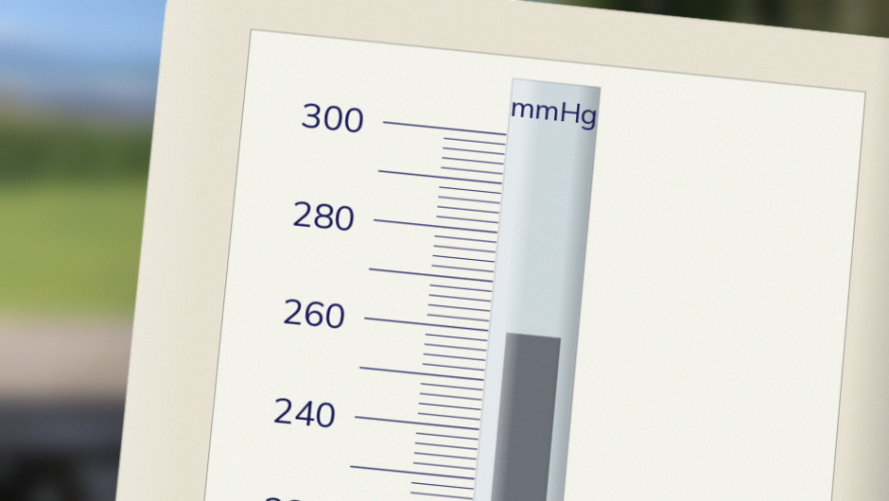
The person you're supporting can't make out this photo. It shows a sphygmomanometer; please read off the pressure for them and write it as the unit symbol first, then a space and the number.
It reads mmHg 260
